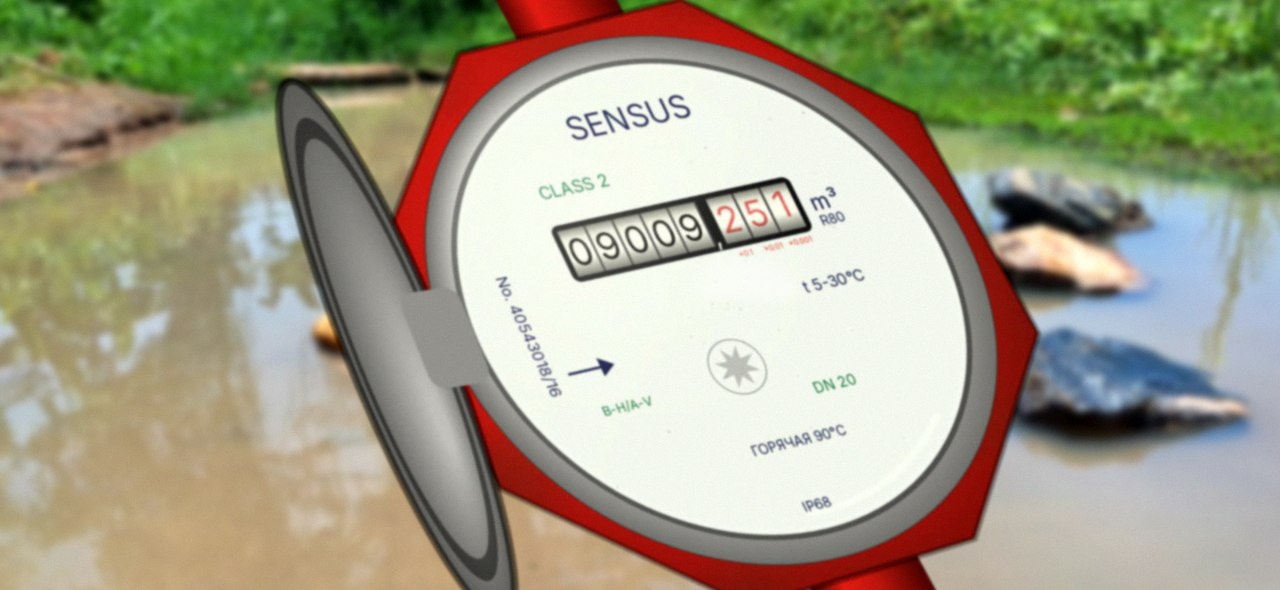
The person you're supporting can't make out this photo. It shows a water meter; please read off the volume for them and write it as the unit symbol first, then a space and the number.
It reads m³ 9009.251
